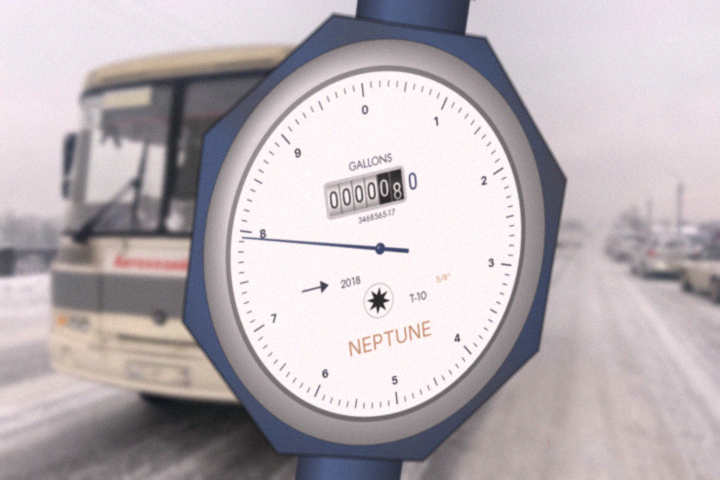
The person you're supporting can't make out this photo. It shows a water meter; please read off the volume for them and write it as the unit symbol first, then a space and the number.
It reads gal 77.9
